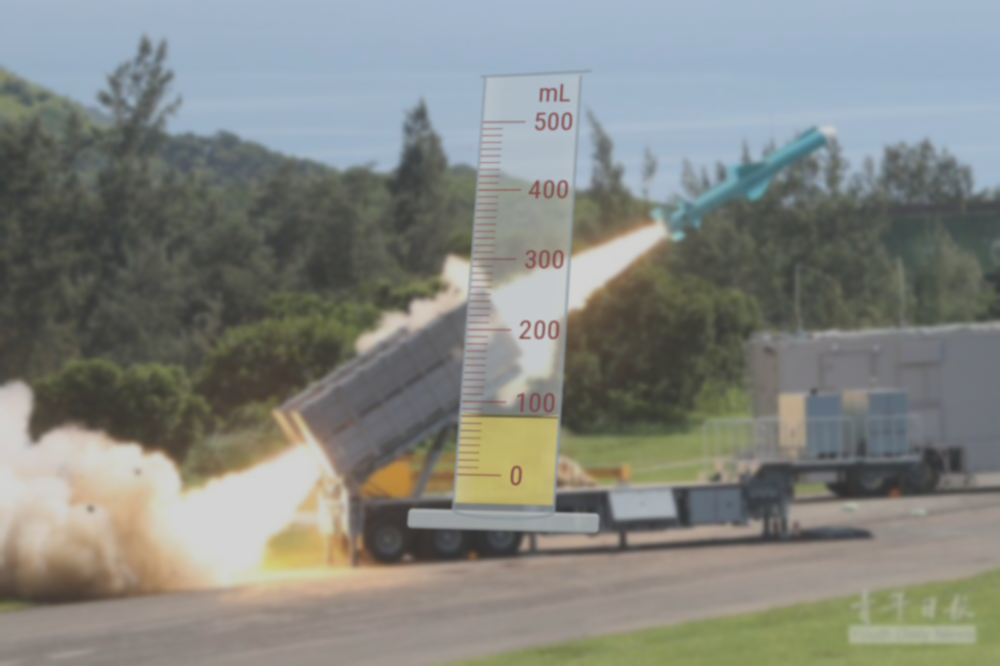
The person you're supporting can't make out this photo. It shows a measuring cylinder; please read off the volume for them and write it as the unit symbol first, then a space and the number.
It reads mL 80
